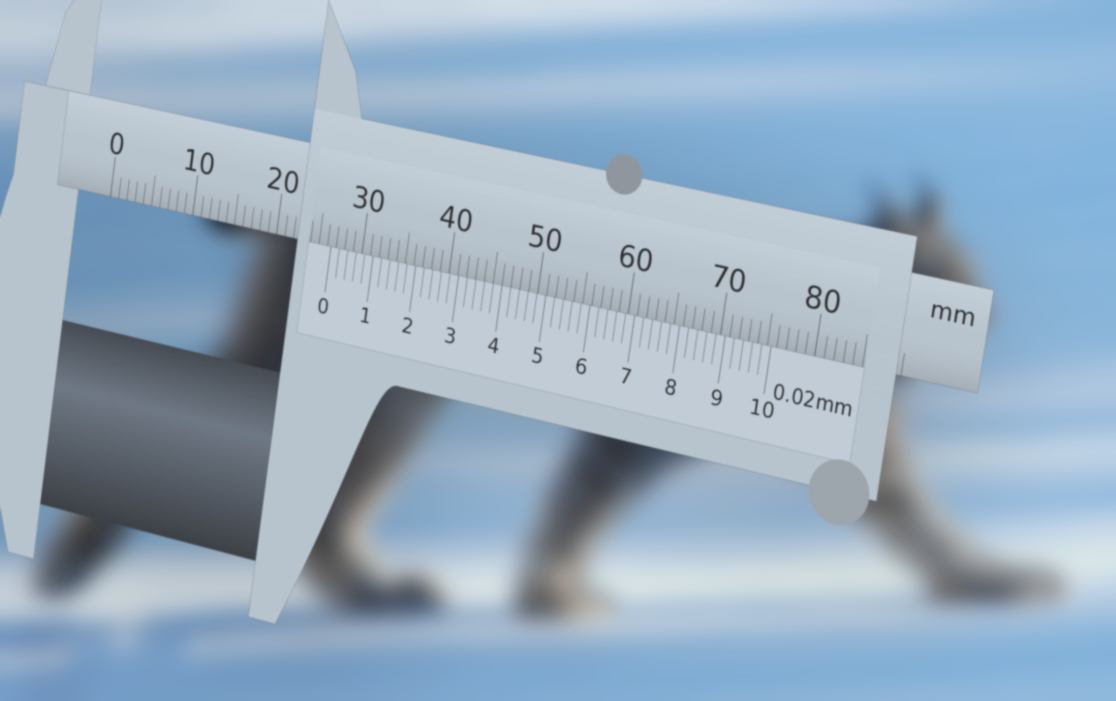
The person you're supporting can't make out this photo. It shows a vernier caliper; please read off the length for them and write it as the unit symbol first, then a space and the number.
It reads mm 26.4
